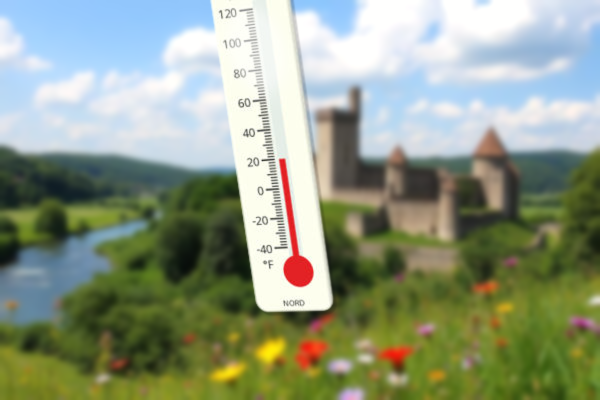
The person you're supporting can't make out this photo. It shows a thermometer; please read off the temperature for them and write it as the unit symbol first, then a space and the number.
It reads °F 20
